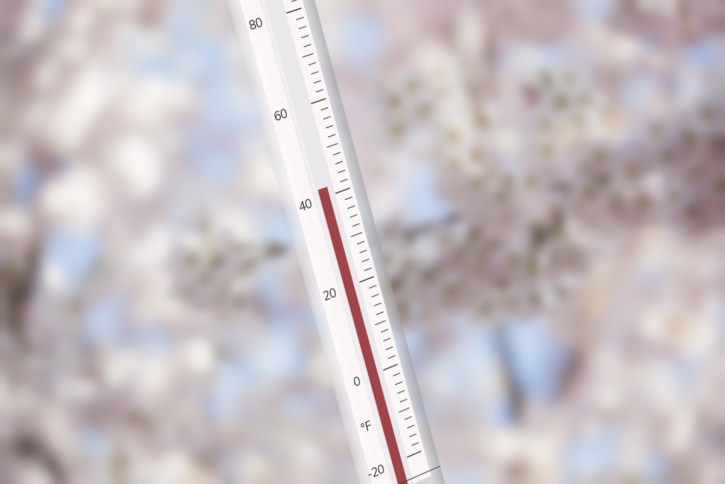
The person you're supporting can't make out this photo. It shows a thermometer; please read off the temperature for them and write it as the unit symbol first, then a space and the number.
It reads °F 42
